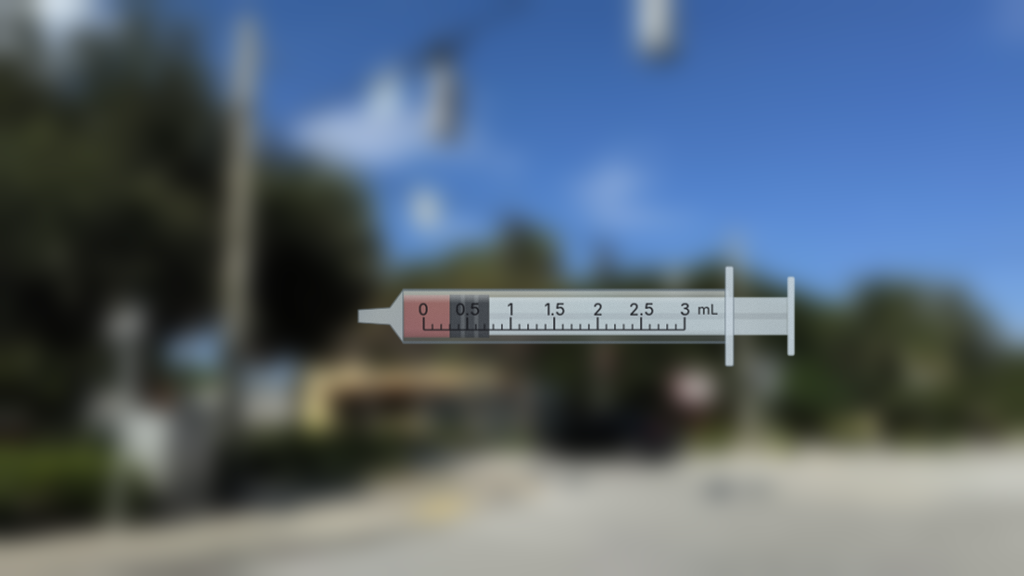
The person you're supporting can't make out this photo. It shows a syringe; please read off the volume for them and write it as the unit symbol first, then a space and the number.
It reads mL 0.3
